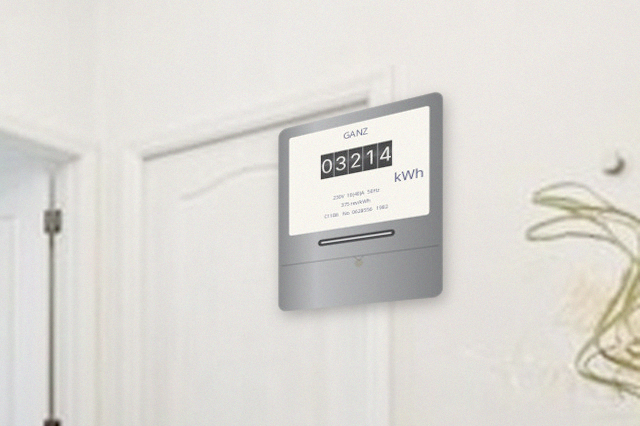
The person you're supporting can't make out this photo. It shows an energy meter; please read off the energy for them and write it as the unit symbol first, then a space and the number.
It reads kWh 3214
